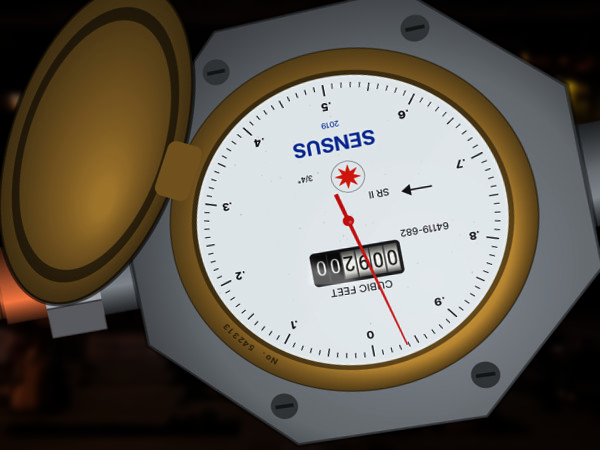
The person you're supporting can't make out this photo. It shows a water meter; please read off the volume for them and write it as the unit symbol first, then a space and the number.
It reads ft³ 9199.96
